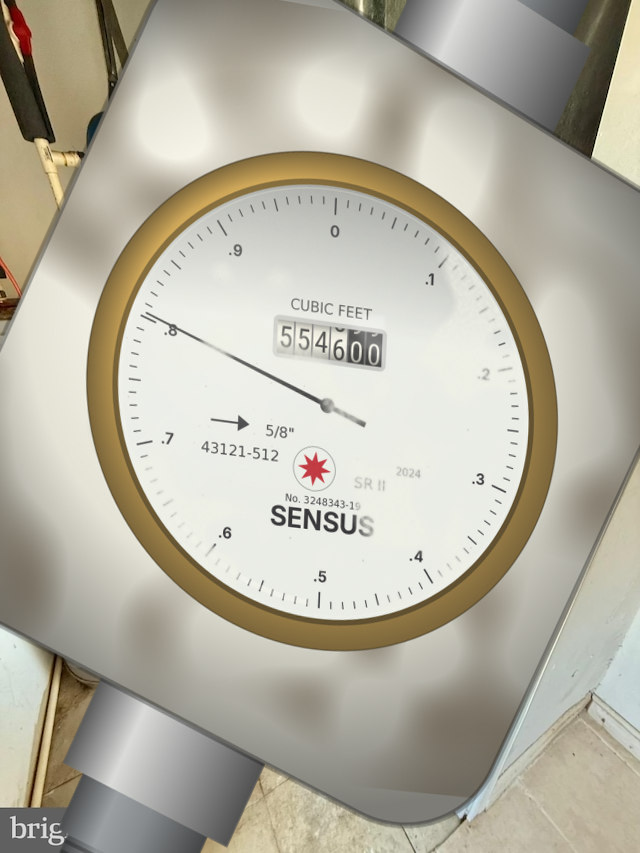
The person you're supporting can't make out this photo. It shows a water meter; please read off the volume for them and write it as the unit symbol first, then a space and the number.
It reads ft³ 554599.80
